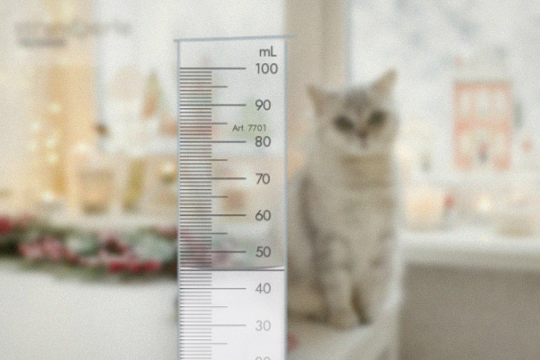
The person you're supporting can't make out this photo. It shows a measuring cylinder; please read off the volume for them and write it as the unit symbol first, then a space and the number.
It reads mL 45
